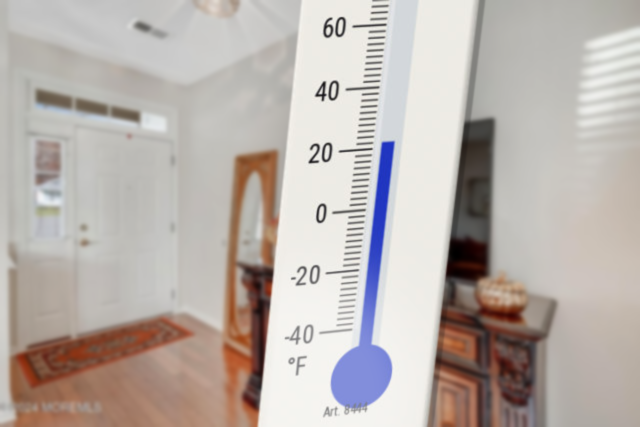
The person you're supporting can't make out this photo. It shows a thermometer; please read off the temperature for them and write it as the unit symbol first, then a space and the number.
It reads °F 22
